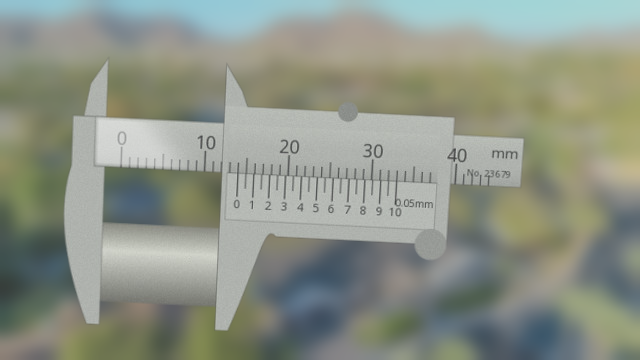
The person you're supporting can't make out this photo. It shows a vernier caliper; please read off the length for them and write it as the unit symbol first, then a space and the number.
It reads mm 14.0
